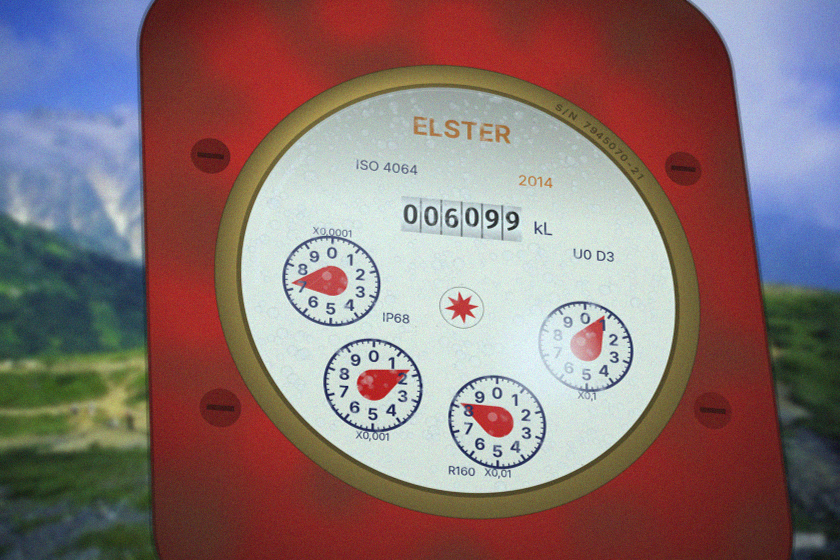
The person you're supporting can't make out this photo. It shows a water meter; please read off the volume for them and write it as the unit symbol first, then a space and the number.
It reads kL 6099.0817
